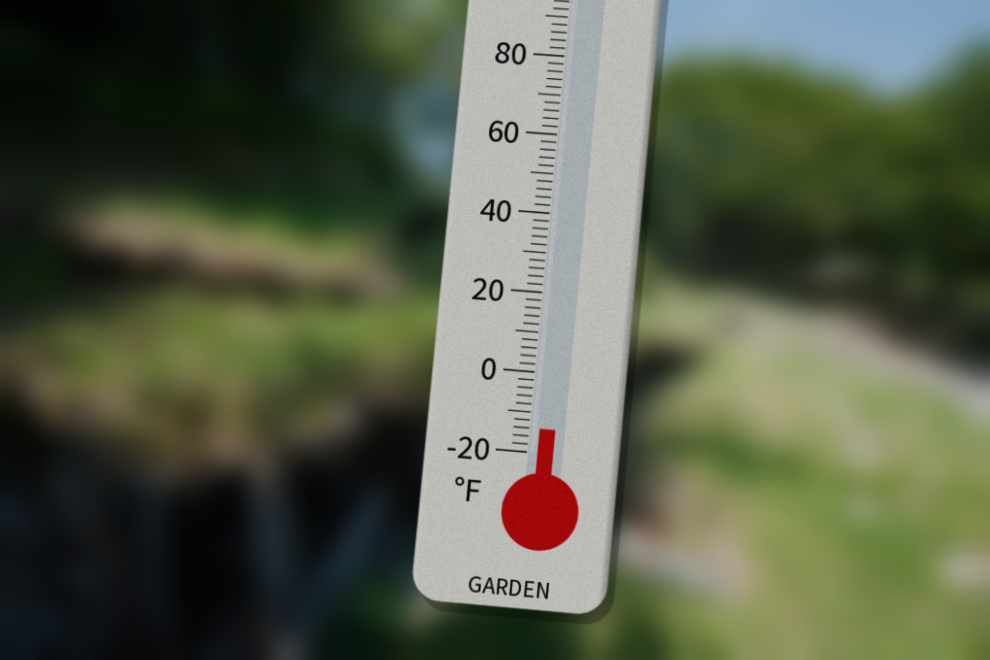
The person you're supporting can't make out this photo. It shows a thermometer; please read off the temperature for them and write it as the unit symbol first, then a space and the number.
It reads °F -14
